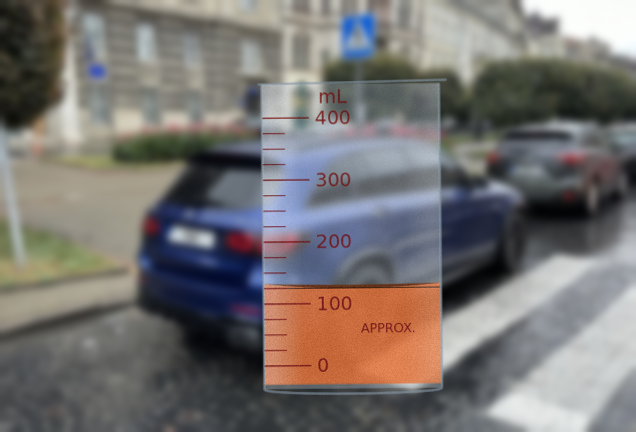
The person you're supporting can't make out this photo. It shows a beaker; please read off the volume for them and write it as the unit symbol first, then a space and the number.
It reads mL 125
